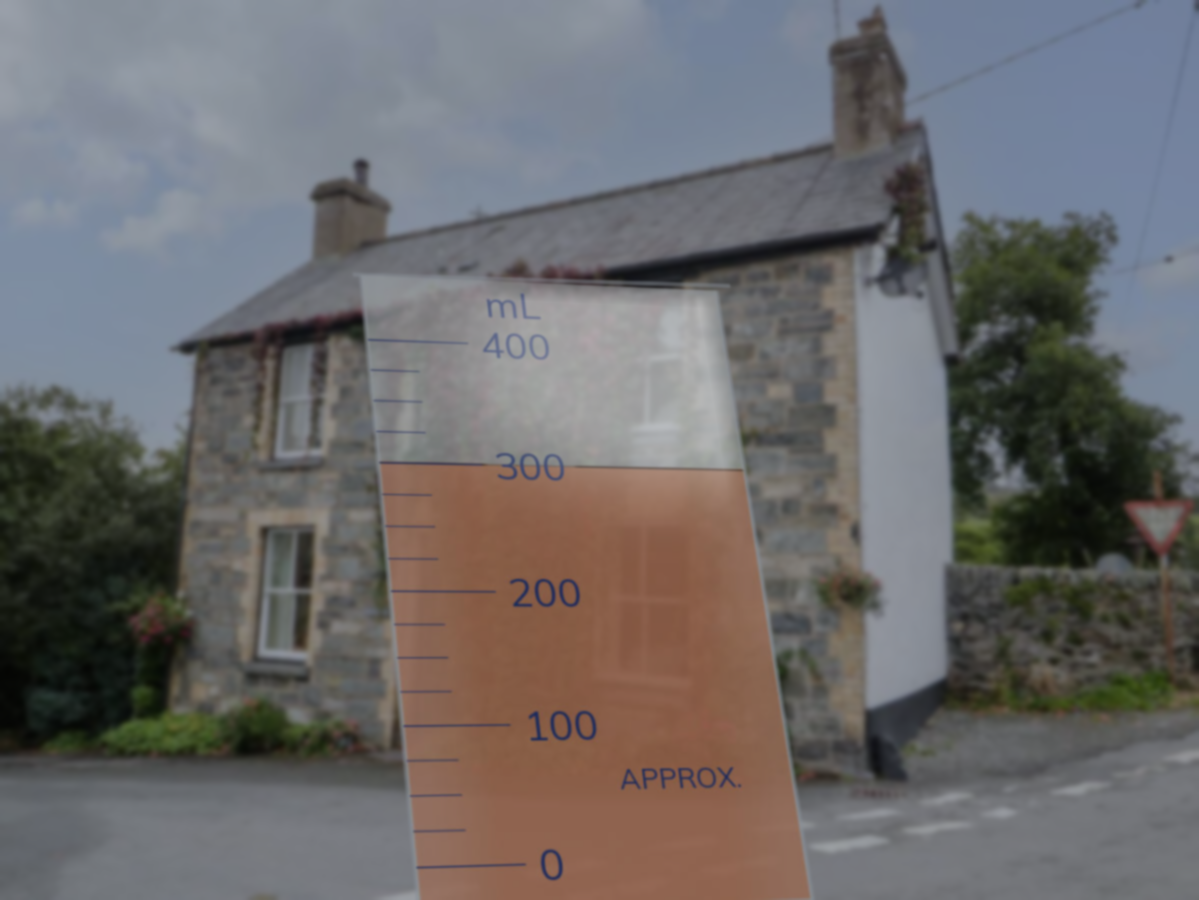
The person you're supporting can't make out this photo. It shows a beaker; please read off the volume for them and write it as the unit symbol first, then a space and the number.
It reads mL 300
